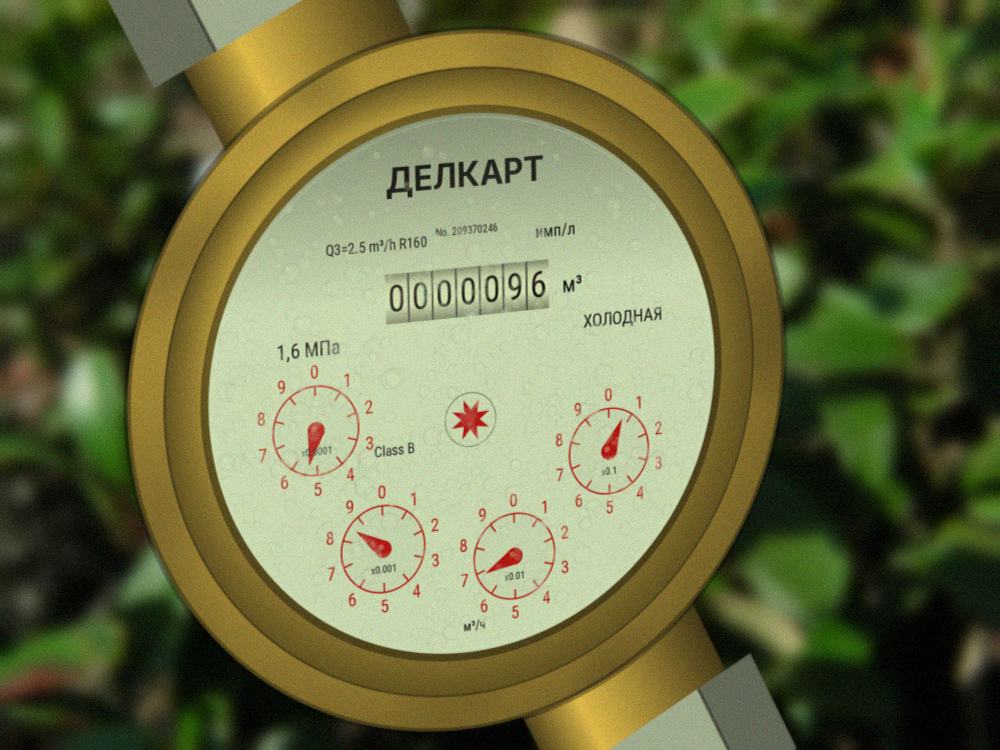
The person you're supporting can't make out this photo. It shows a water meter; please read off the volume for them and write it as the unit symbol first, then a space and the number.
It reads m³ 96.0685
